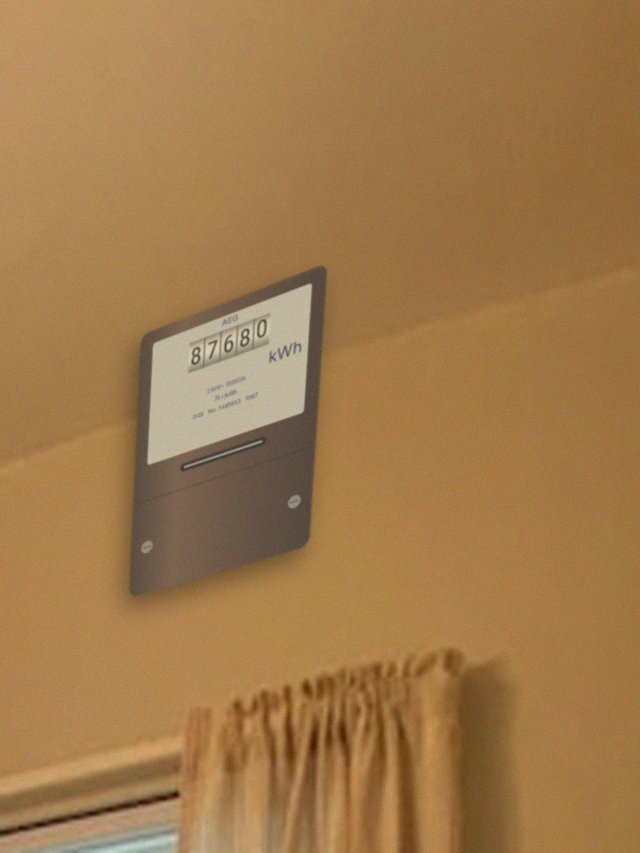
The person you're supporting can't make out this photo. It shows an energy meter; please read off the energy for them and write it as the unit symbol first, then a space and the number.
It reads kWh 87680
